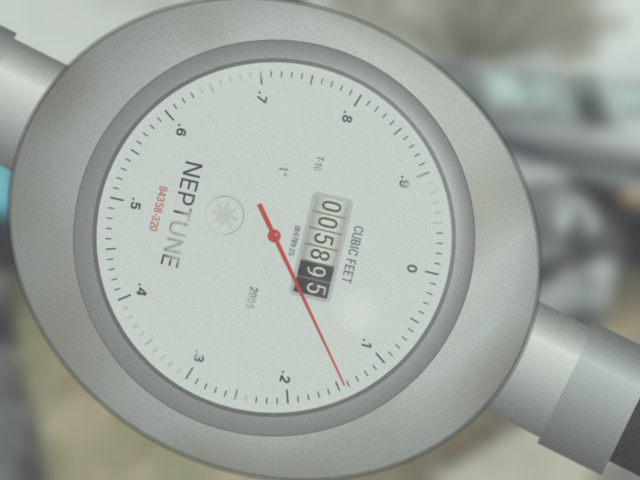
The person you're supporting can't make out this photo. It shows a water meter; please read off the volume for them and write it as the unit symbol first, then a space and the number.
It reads ft³ 5895.14
